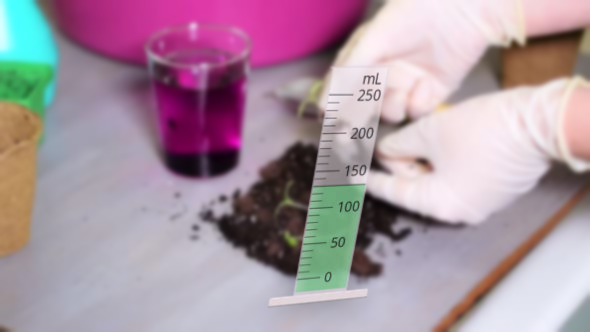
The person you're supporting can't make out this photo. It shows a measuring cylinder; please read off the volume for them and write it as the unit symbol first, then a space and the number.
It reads mL 130
